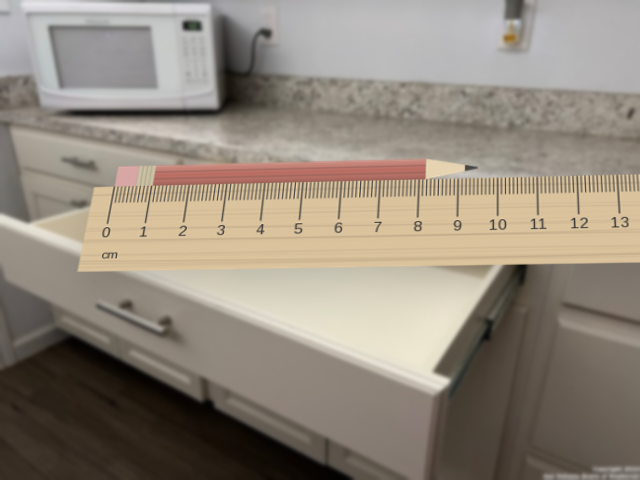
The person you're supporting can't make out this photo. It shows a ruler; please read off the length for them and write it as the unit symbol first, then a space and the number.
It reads cm 9.5
